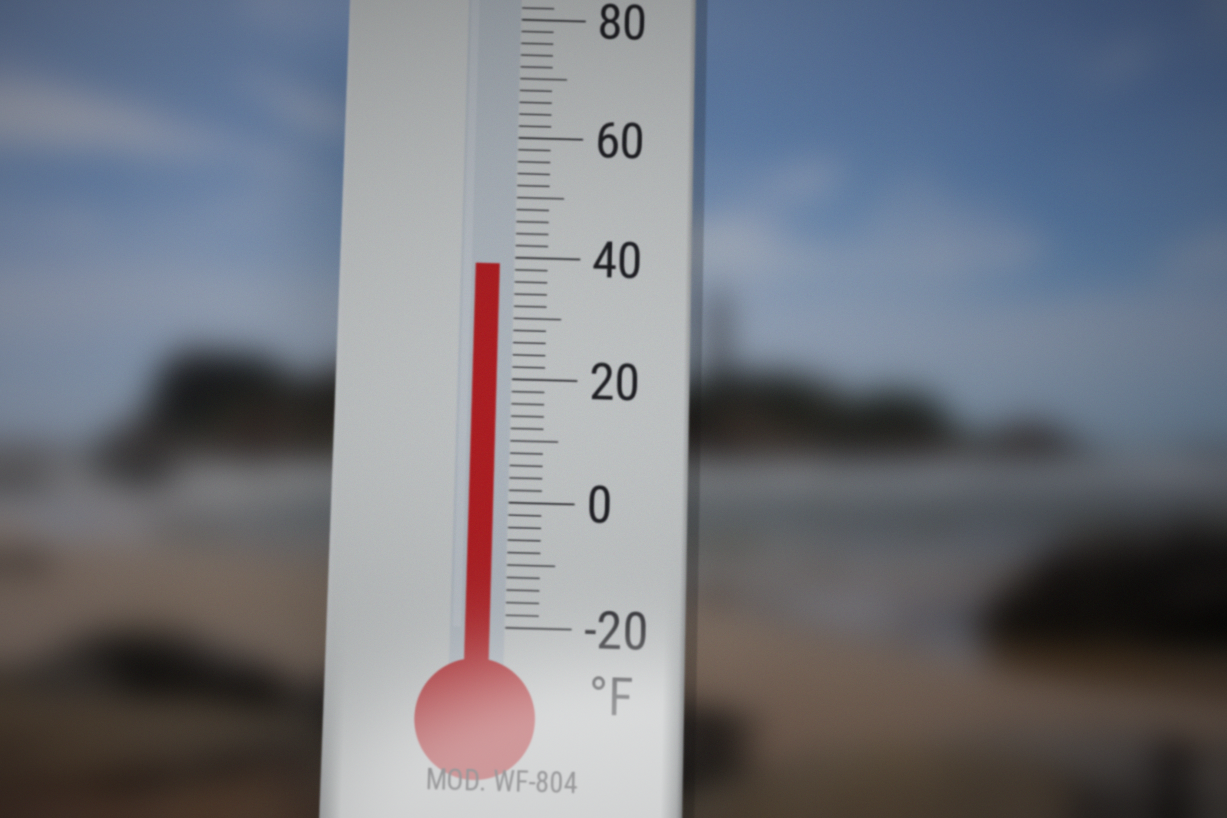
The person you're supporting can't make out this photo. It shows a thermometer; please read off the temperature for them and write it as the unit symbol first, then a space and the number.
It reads °F 39
